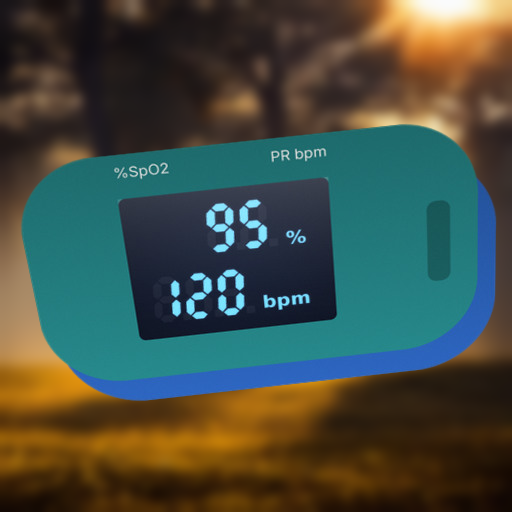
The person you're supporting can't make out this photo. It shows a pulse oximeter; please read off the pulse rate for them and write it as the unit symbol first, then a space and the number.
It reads bpm 120
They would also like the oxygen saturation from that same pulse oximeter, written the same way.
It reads % 95
